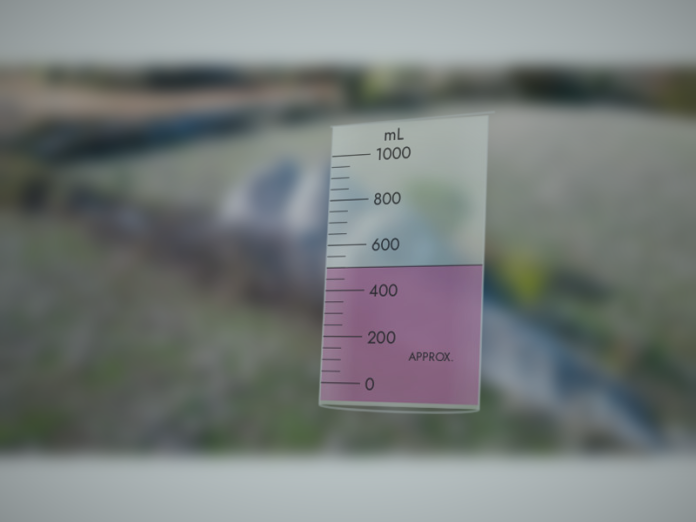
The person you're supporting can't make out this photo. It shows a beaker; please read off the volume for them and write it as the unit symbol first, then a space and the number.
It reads mL 500
